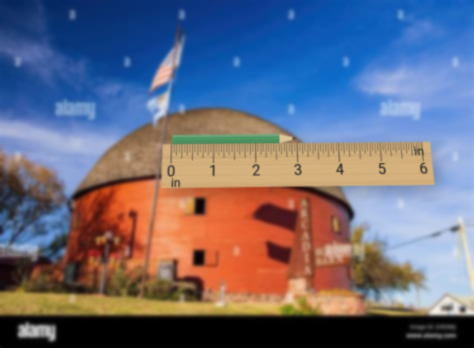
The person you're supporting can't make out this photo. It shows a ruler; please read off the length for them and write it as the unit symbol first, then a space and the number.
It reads in 3
